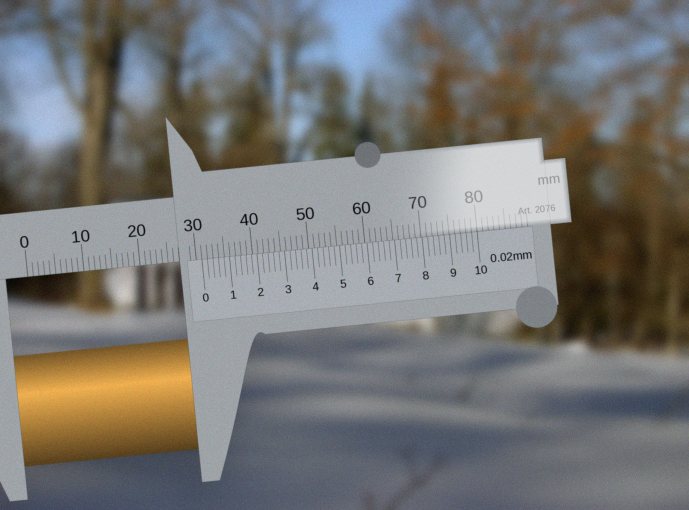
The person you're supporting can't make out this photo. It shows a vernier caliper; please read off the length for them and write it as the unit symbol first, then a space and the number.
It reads mm 31.0
